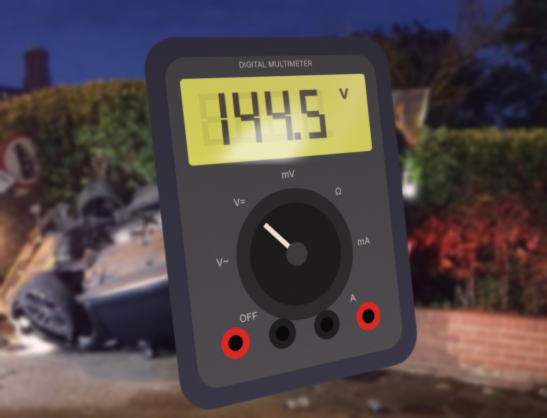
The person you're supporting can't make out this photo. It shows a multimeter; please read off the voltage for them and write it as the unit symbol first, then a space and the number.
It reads V 144.5
